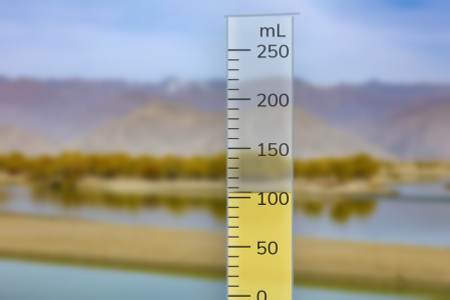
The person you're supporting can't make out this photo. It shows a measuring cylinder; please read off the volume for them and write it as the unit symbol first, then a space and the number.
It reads mL 105
